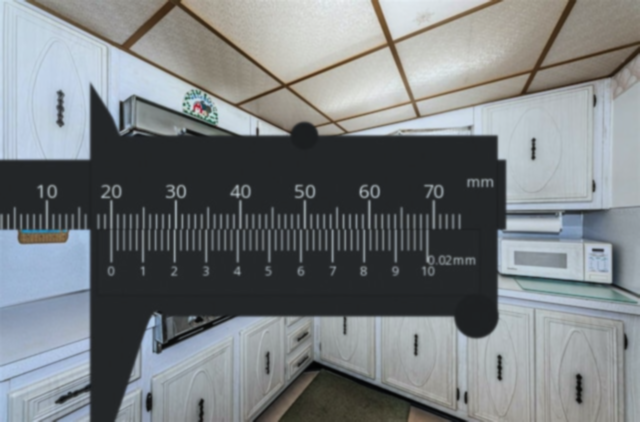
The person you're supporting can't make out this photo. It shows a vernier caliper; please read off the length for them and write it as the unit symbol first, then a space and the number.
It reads mm 20.0
